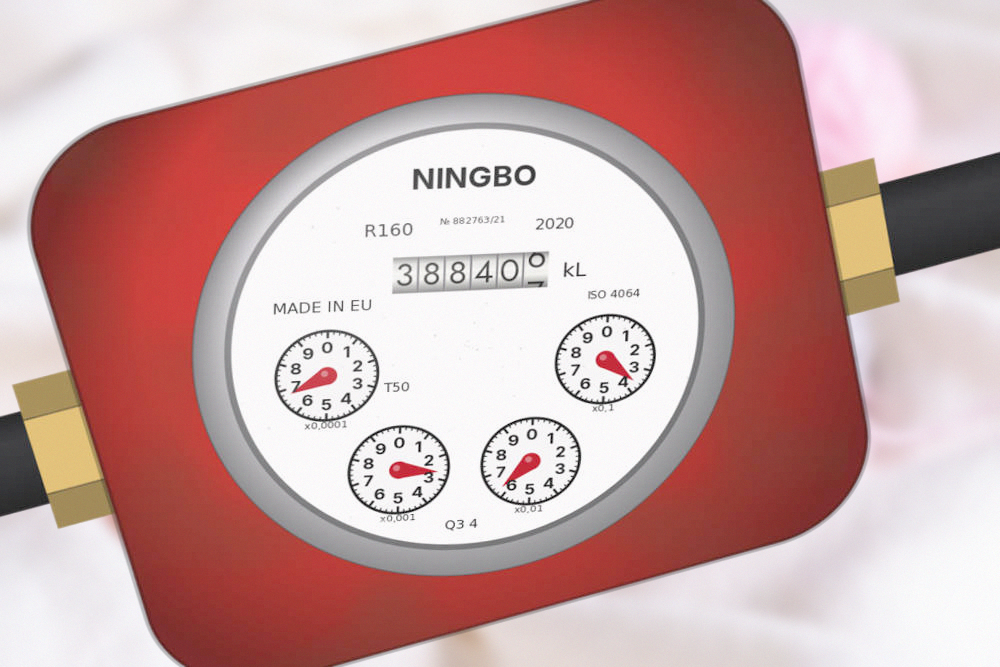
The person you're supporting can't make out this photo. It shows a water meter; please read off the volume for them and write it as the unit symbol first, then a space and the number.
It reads kL 388406.3626
